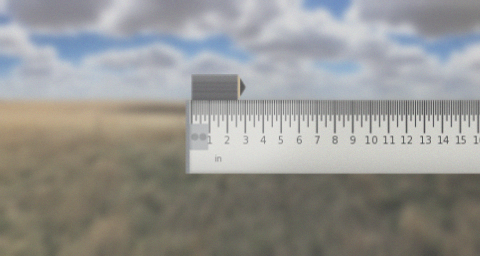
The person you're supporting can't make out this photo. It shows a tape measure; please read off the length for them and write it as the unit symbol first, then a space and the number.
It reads in 3
